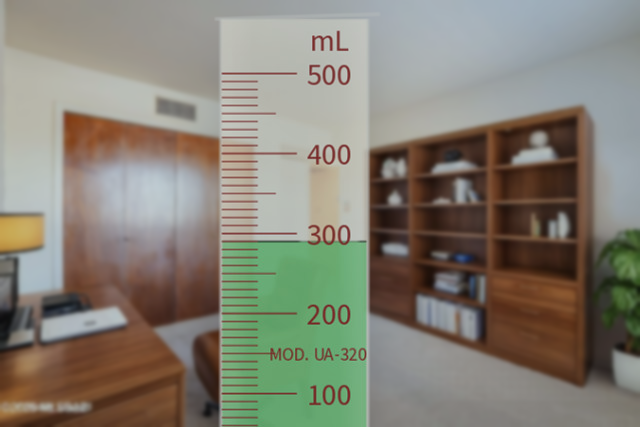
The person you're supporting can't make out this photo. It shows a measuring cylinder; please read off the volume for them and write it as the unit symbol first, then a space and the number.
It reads mL 290
